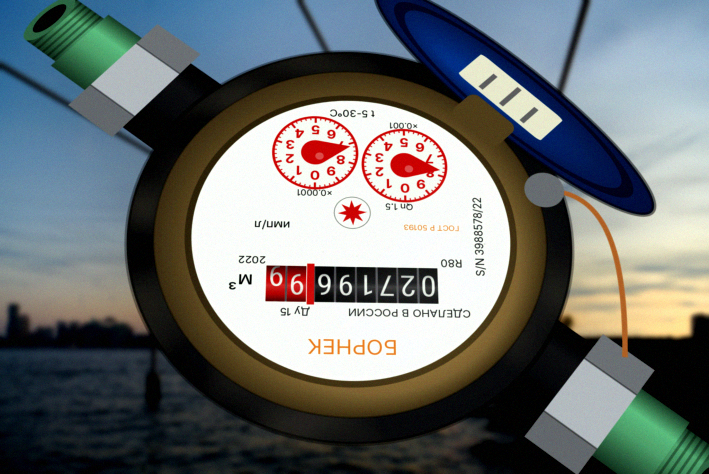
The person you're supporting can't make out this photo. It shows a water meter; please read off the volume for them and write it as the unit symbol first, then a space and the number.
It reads m³ 27196.9877
